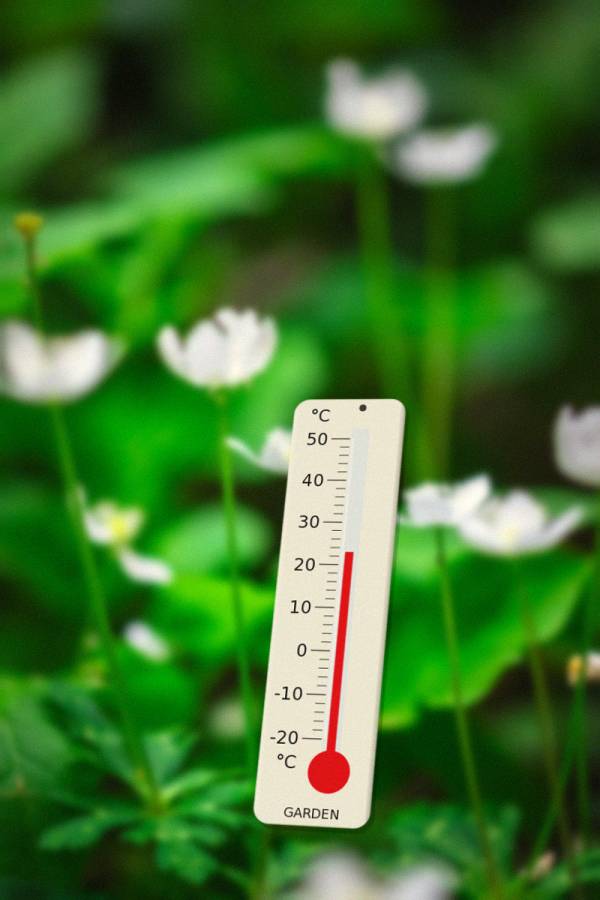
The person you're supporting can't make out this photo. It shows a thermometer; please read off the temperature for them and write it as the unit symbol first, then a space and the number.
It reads °C 23
